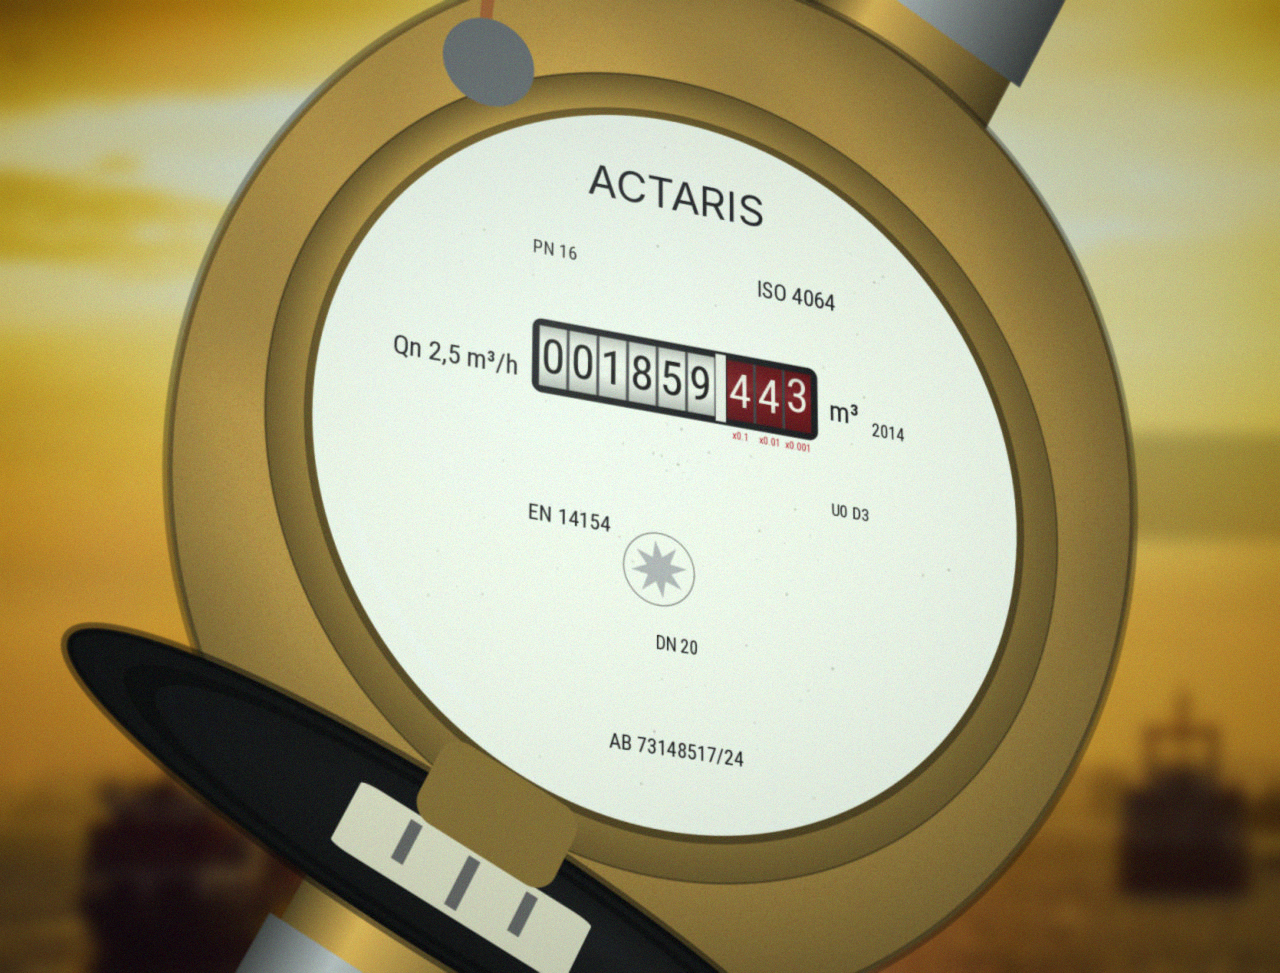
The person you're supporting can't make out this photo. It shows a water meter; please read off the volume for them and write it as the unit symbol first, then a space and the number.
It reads m³ 1859.443
